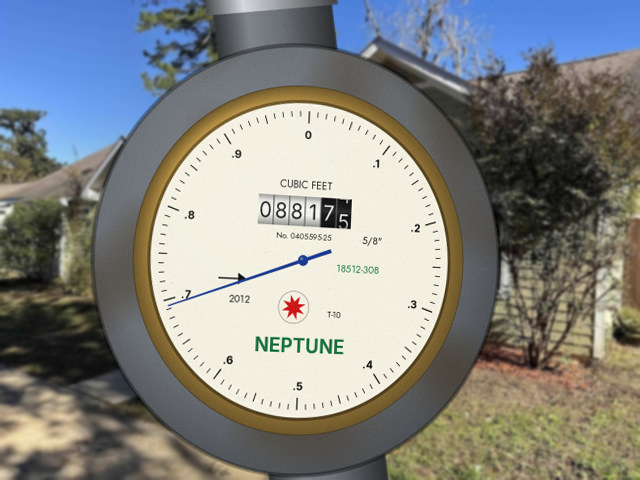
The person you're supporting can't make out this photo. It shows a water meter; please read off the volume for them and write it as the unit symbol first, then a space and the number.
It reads ft³ 88174.69
